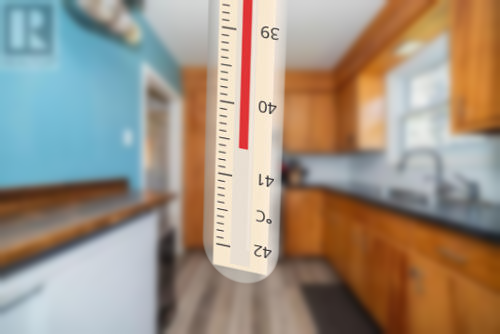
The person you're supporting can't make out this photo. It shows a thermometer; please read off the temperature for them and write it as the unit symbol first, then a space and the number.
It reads °C 40.6
